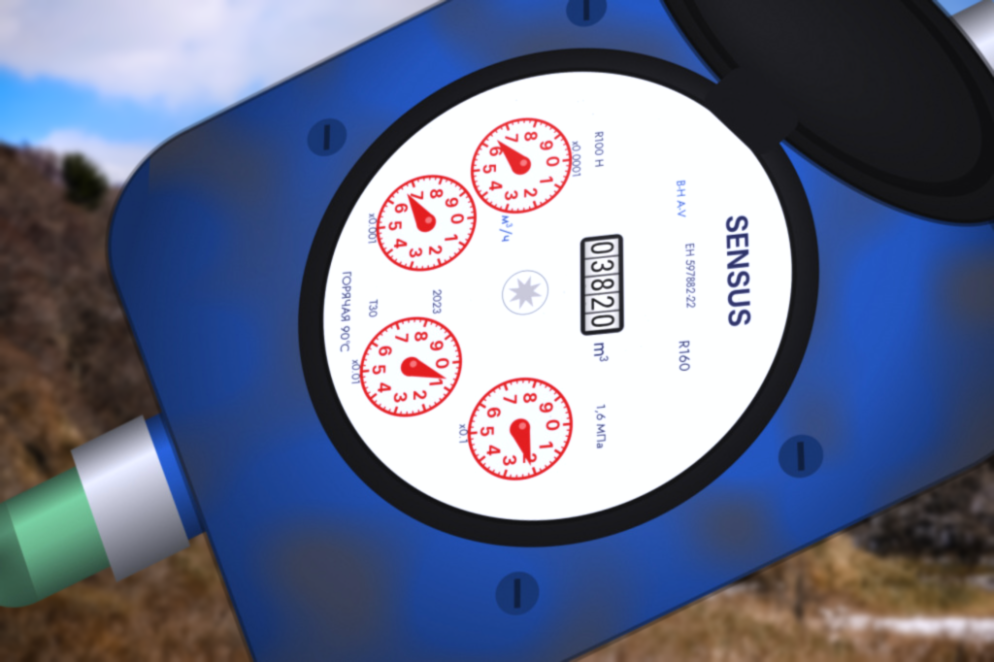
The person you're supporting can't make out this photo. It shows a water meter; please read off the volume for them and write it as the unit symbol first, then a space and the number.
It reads m³ 3820.2066
